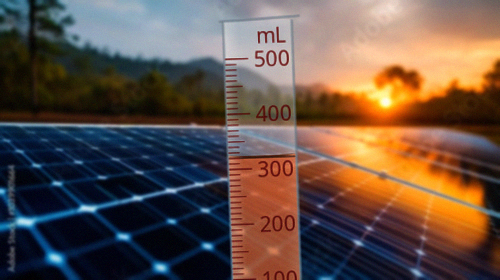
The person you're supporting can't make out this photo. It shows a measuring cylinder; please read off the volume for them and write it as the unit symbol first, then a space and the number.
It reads mL 320
